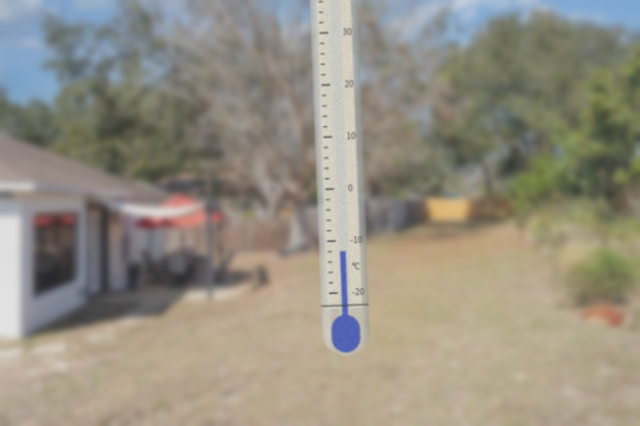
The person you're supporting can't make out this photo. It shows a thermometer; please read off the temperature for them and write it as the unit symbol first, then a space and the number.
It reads °C -12
